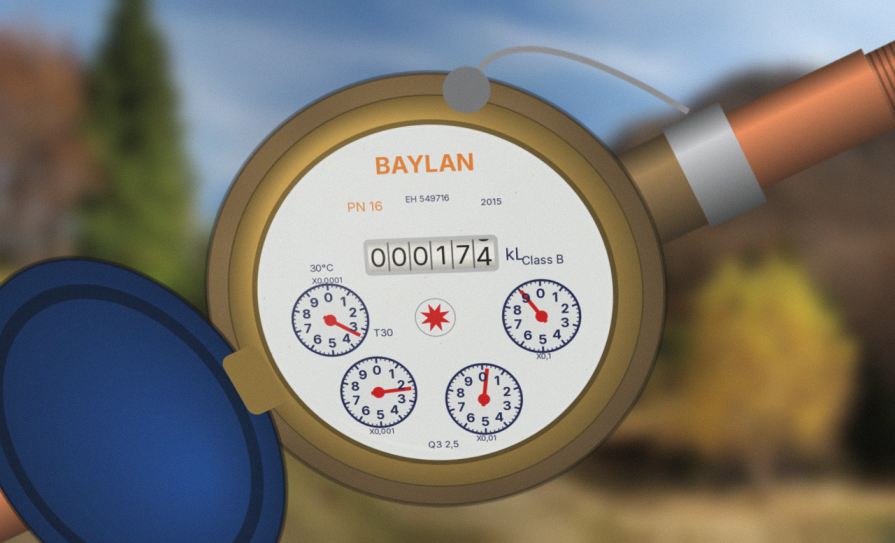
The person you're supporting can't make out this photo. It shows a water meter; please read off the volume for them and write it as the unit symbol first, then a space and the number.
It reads kL 173.9023
